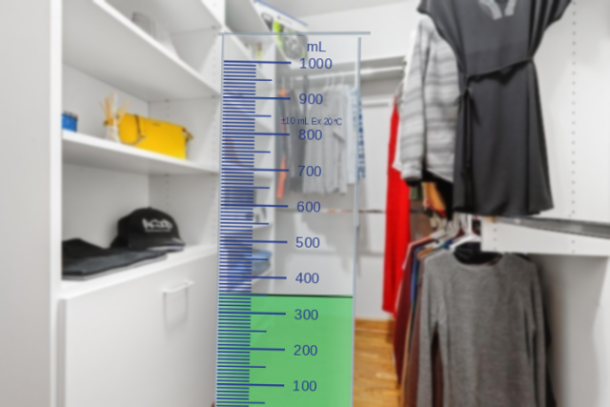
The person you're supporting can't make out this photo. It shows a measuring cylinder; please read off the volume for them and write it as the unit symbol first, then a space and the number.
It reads mL 350
